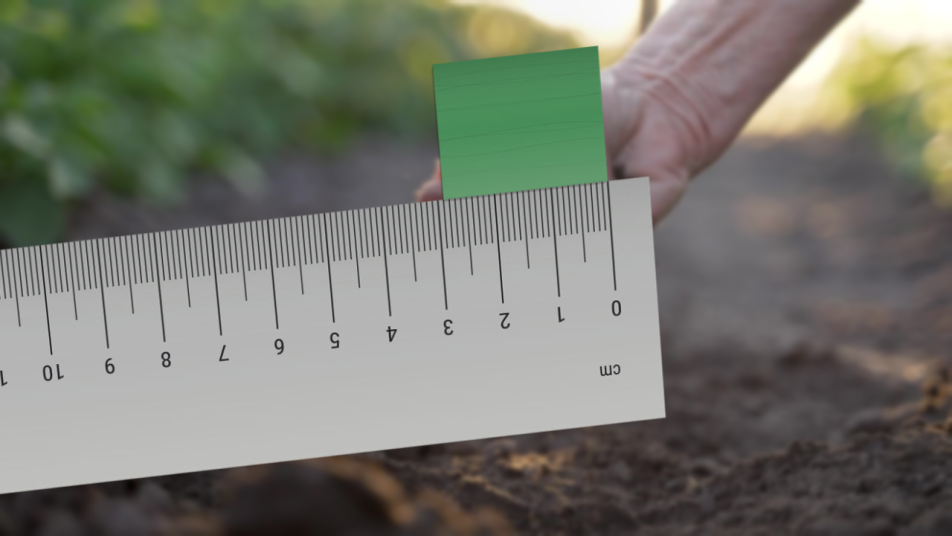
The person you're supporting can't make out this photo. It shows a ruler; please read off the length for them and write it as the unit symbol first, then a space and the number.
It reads cm 2.9
